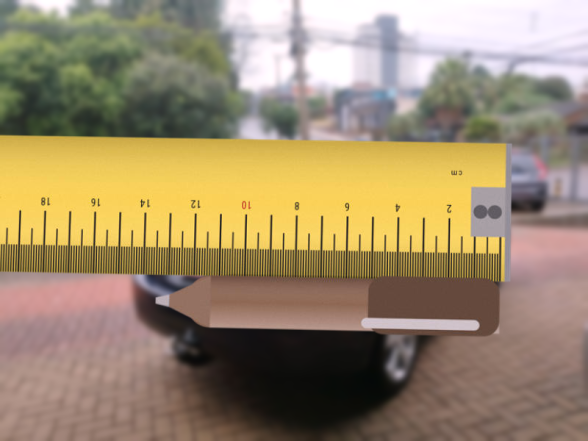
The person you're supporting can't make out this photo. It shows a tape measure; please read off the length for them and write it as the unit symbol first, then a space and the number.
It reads cm 13.5
